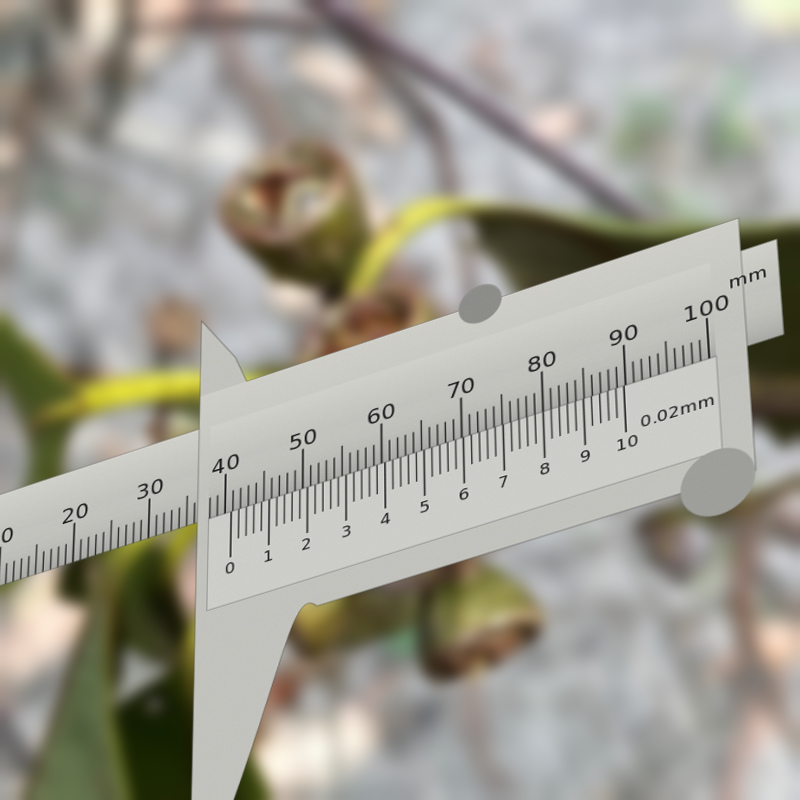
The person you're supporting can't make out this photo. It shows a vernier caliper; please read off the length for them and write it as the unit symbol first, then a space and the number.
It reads mm 40.8
